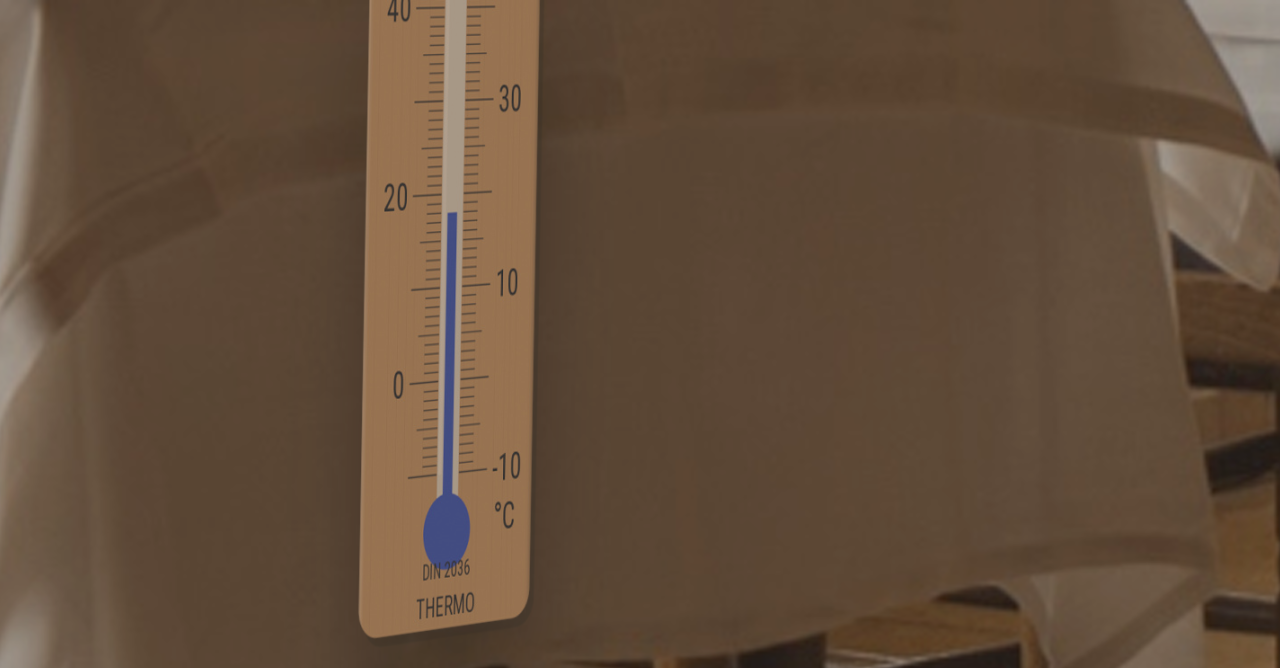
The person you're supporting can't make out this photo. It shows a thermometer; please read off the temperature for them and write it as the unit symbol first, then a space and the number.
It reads °C 18
